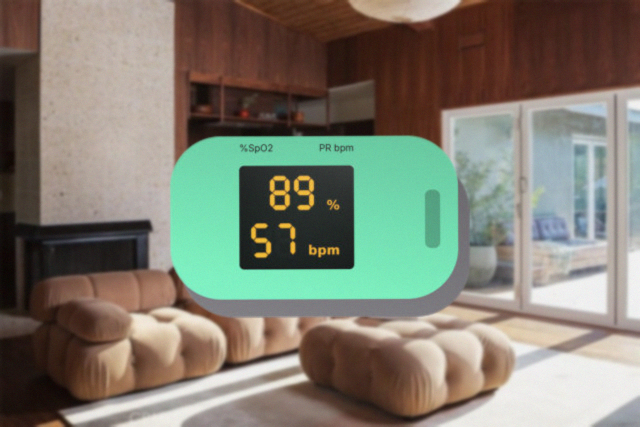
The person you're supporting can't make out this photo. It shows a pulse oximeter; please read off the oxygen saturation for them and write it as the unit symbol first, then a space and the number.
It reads % 89
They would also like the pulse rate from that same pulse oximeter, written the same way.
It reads bpm 57
